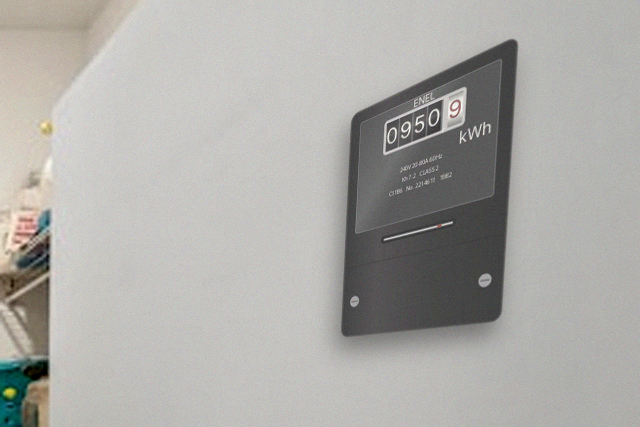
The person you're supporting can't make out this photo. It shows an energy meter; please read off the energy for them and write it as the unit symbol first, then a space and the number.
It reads kWh 950.9
